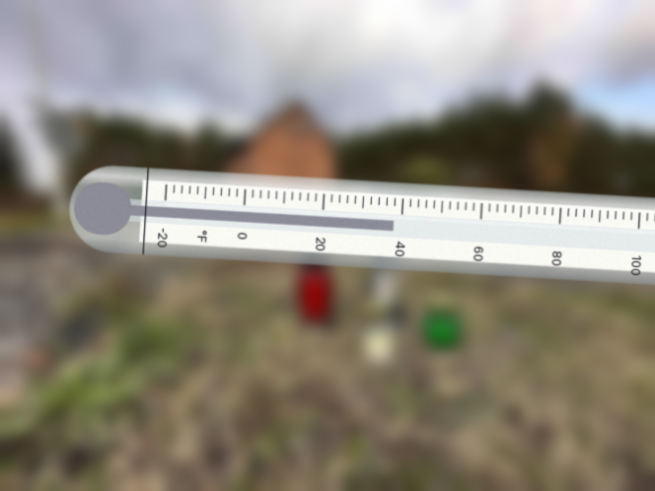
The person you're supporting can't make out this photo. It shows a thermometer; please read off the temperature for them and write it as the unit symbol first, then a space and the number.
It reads °F 38
